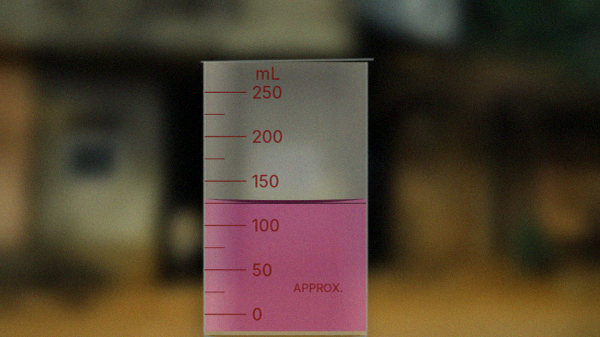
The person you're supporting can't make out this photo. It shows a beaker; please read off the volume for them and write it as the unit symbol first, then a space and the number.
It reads mL 125
